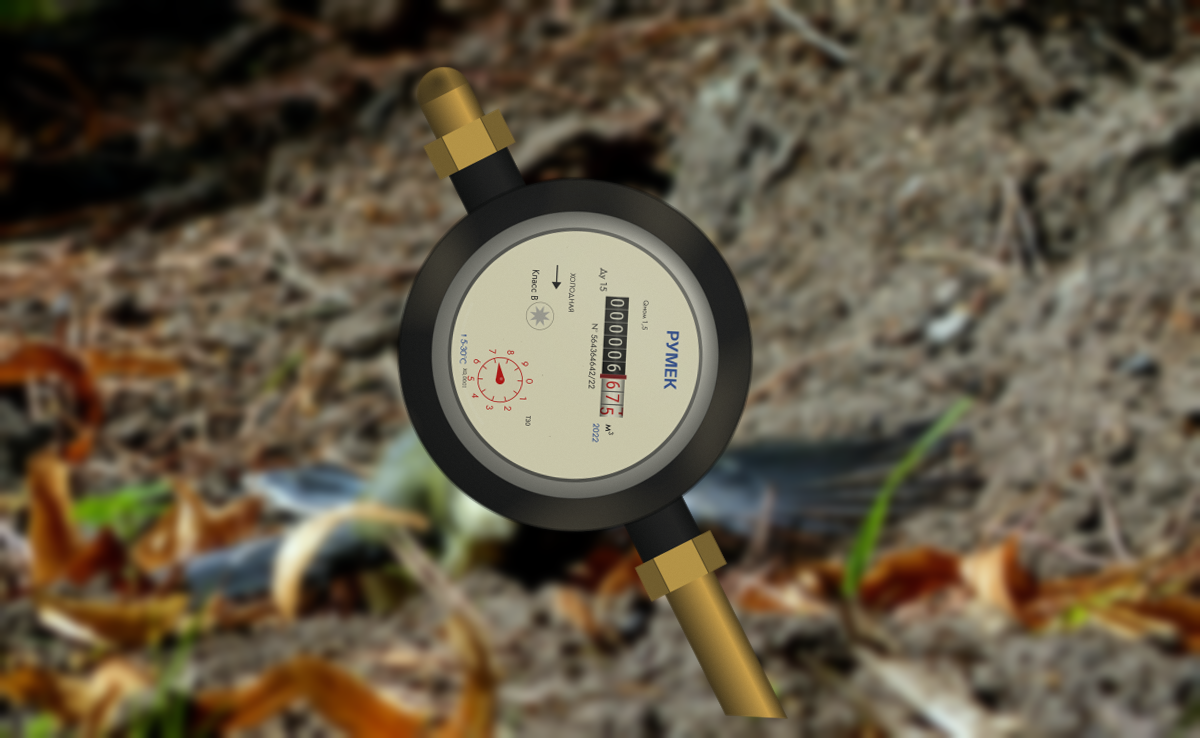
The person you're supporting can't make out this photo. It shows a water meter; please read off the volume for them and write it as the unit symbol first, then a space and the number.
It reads m³ 6.6747
